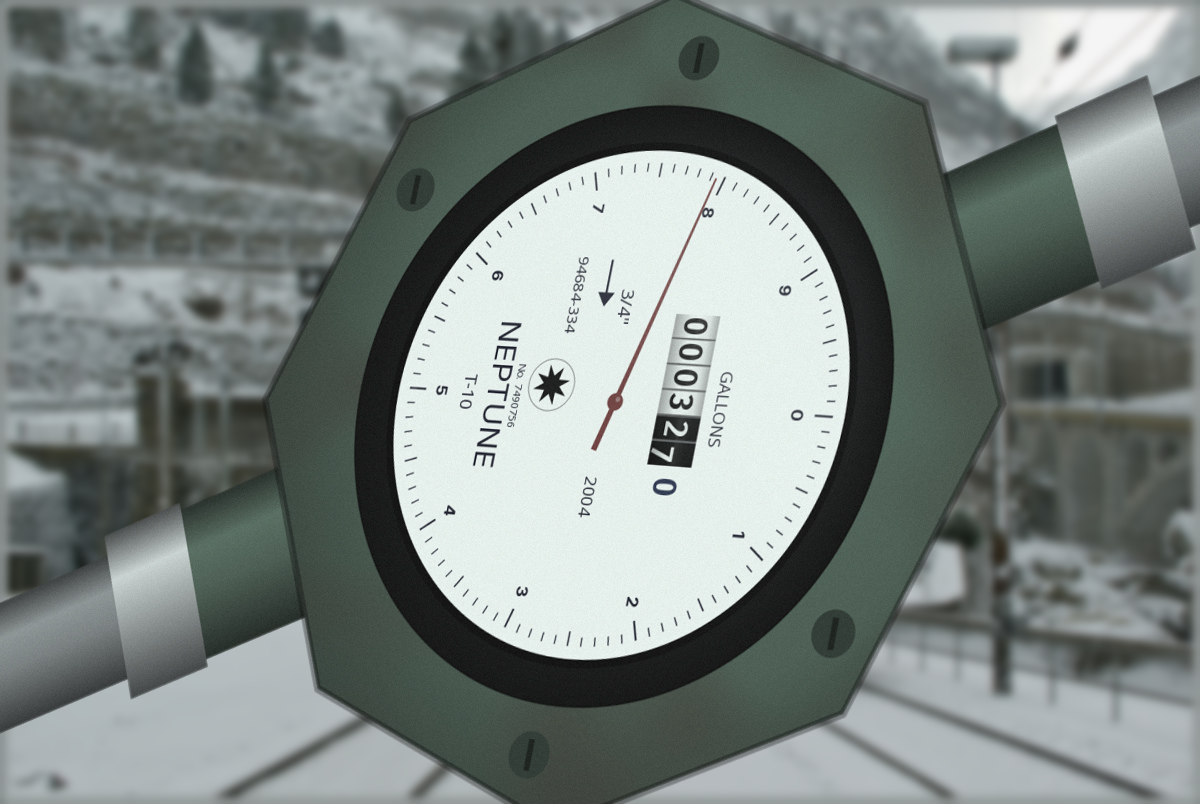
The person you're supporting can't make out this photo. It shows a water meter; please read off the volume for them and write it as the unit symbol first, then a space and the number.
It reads gal 3267.9
